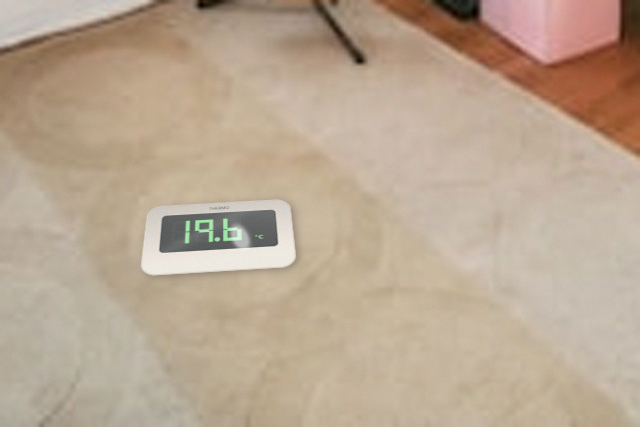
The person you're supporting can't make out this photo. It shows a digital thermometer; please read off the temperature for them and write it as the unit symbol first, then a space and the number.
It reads °C 19.6
